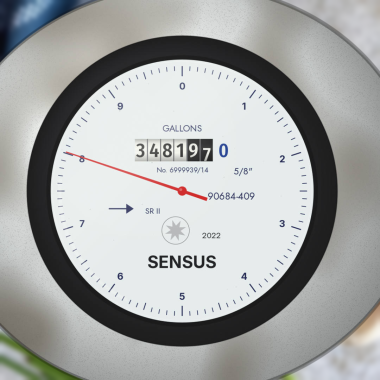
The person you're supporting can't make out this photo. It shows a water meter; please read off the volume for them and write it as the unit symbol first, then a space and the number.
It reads gal 3481968.0
